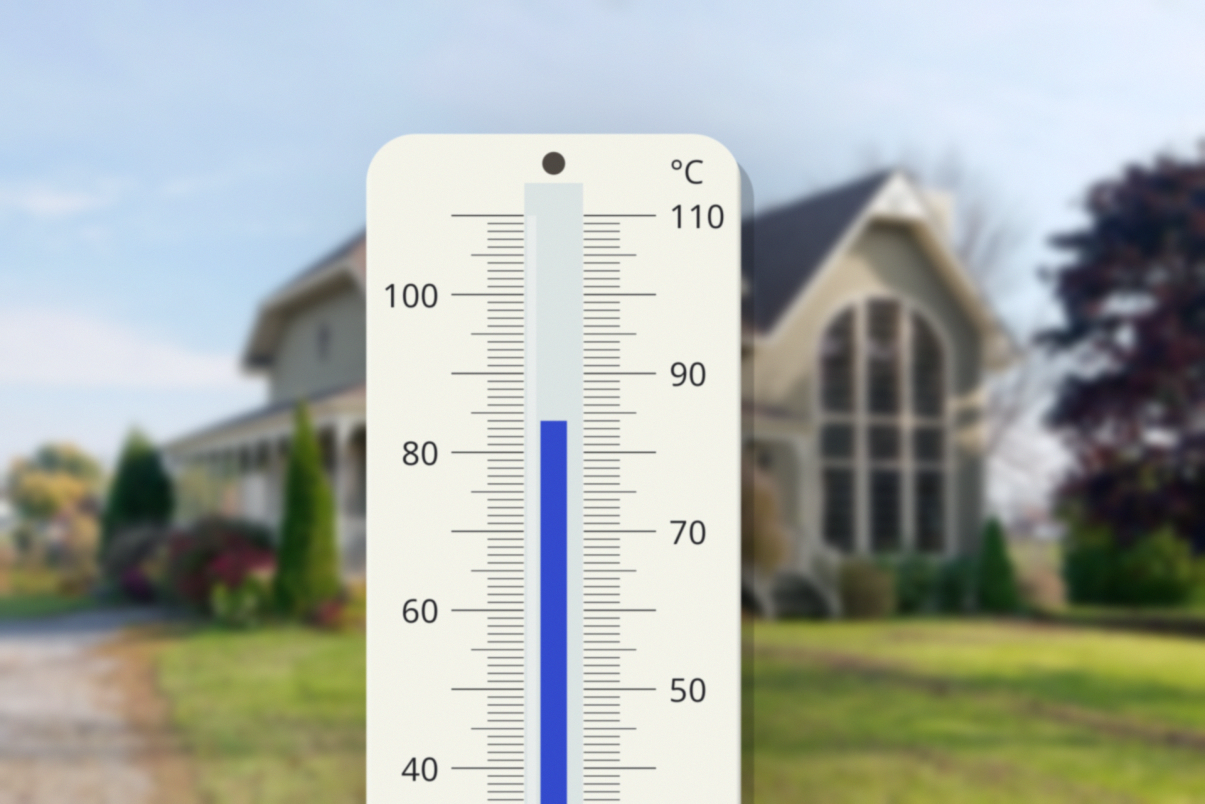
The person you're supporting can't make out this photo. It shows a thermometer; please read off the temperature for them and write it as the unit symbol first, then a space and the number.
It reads °C 84
